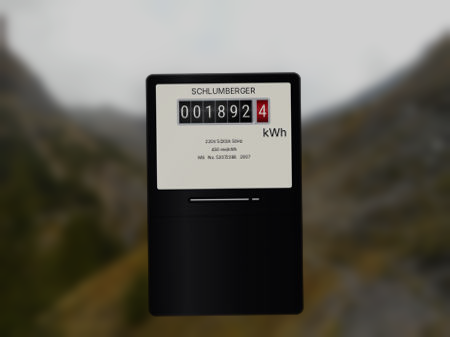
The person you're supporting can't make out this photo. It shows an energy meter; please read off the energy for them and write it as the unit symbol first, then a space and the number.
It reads kWh 1892.4
